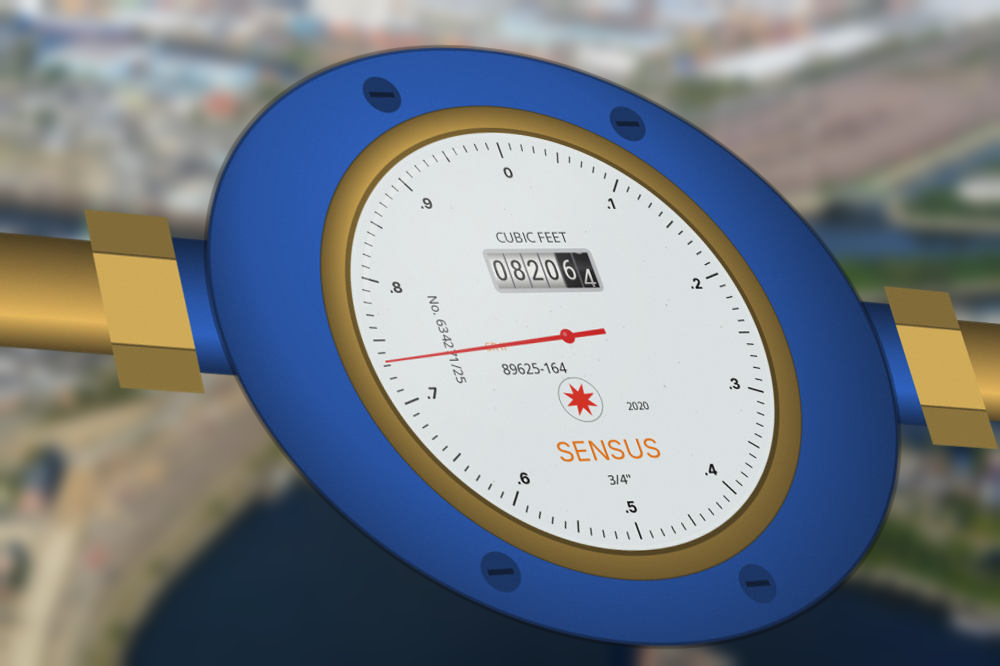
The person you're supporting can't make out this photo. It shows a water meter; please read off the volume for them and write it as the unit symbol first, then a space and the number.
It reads ft³ 82063.73
